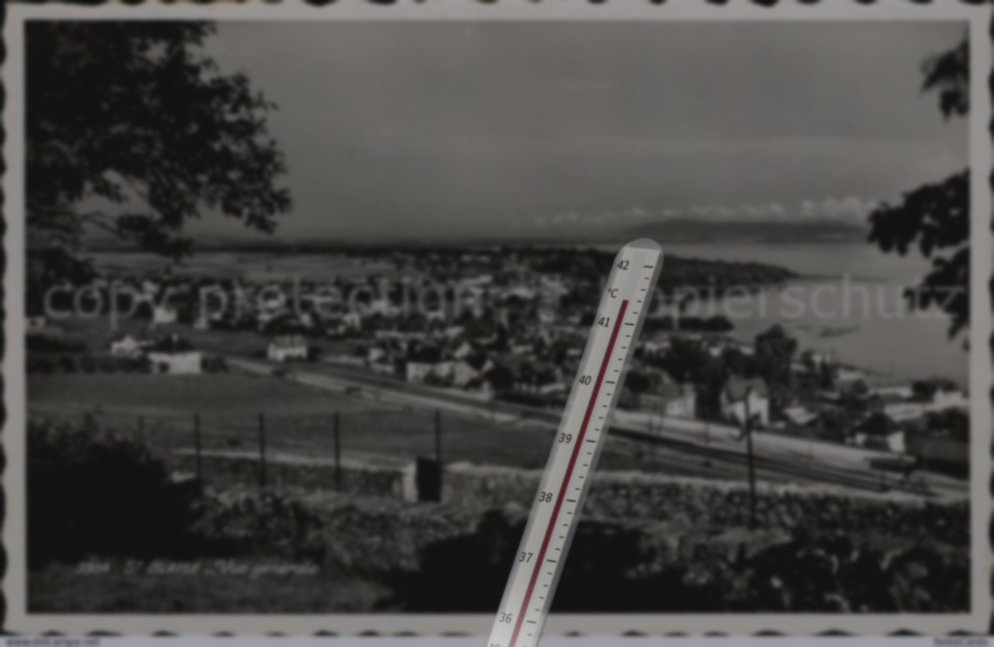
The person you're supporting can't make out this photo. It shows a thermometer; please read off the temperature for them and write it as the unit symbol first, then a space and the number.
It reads °C 41.4
